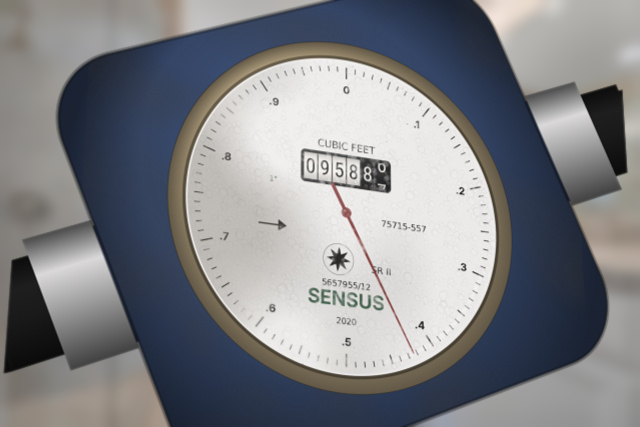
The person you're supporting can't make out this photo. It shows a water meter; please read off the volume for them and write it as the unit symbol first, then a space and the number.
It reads ft³ 95886.42
